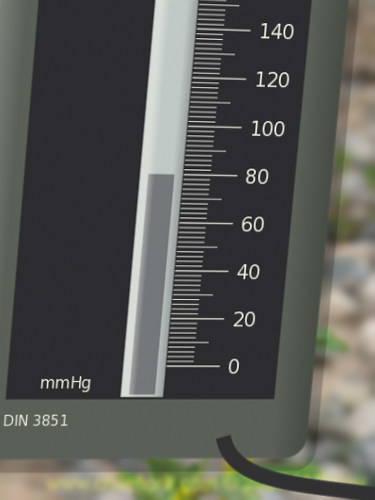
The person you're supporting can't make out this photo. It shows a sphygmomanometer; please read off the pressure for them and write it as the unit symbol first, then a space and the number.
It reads mmHg 80
